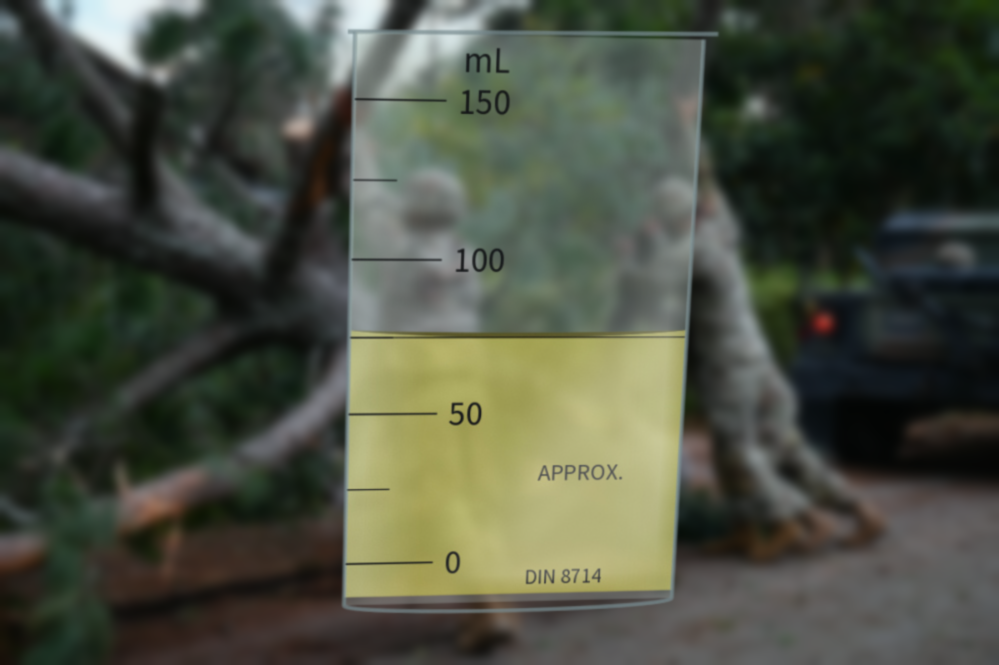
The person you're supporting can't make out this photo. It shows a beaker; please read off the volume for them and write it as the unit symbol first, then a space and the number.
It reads mL 75
